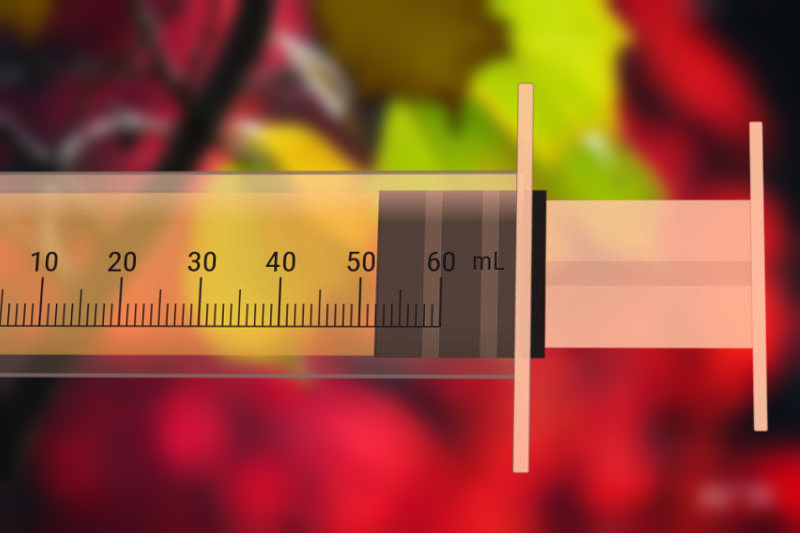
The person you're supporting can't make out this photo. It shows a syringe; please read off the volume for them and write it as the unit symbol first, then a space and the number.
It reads mL 52
